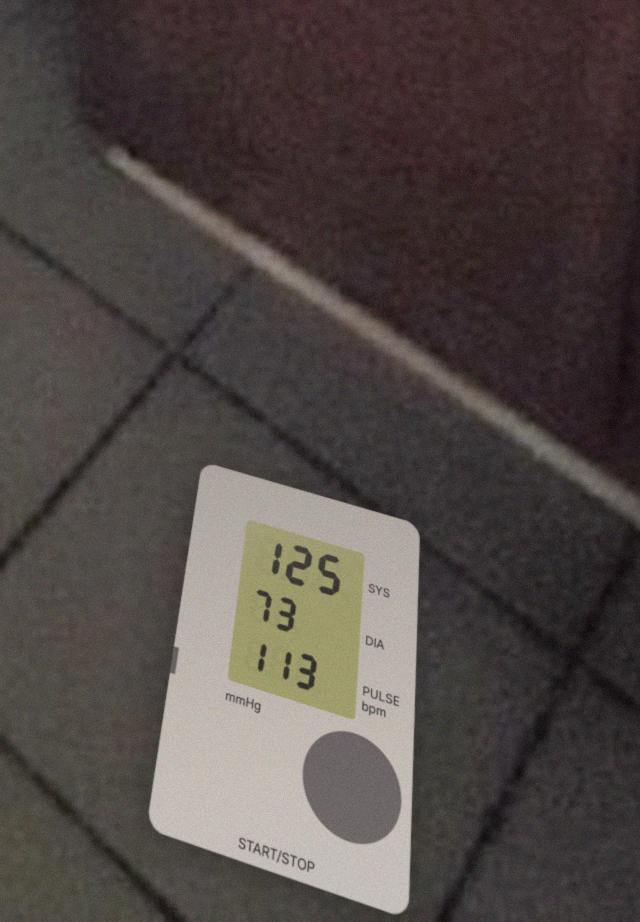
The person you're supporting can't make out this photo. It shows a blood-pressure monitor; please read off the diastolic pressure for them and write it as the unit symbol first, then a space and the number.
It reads mmHg 73
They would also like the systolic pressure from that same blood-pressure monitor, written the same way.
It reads mmHg 125
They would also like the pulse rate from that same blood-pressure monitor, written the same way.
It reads bpm 113
